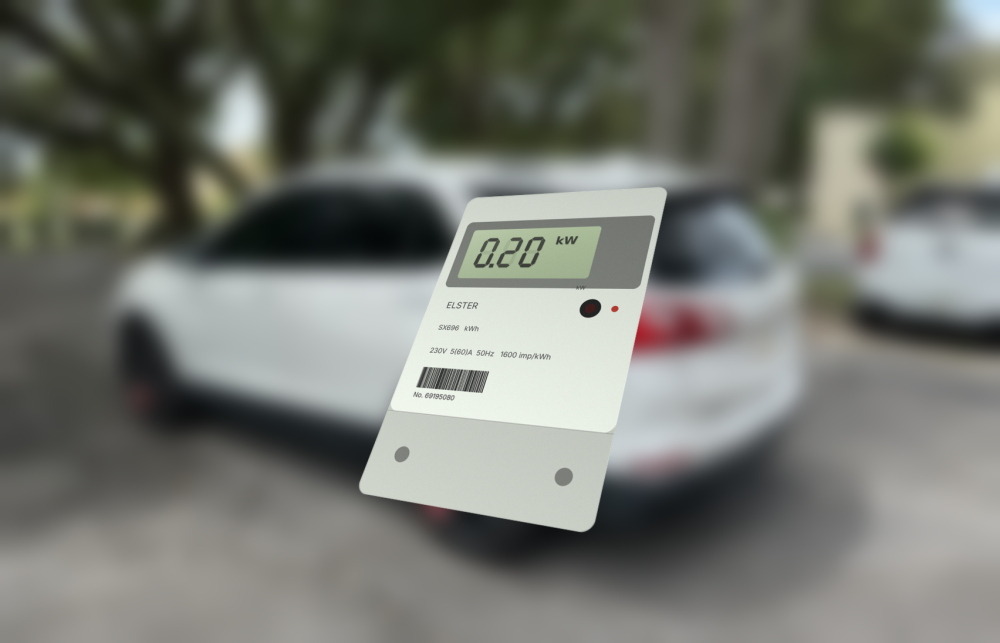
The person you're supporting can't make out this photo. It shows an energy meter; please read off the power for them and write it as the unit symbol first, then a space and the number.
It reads kW 0.20
